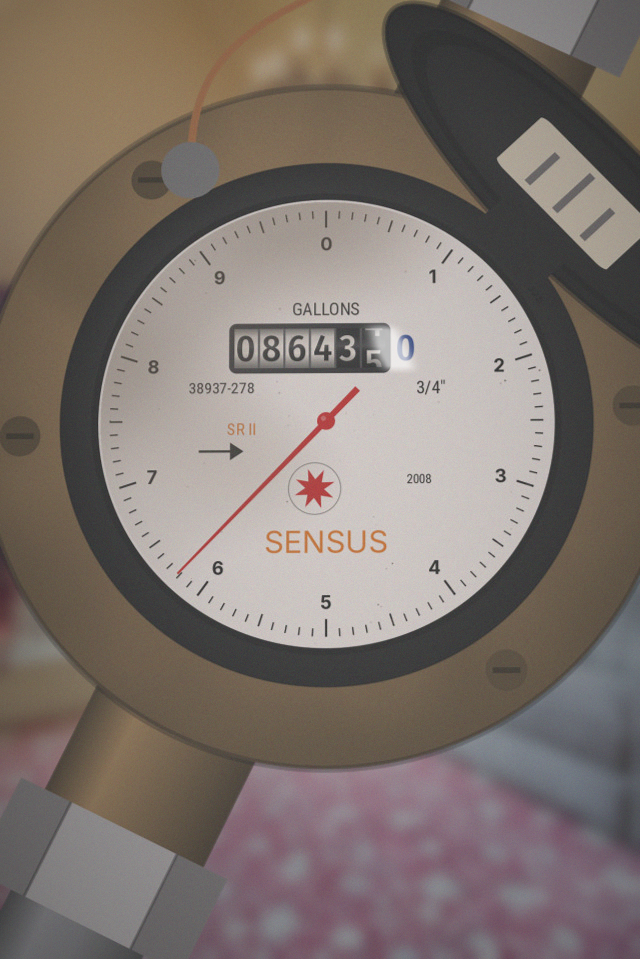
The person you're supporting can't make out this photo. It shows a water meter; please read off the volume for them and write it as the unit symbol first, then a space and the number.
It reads gal 864346.2
